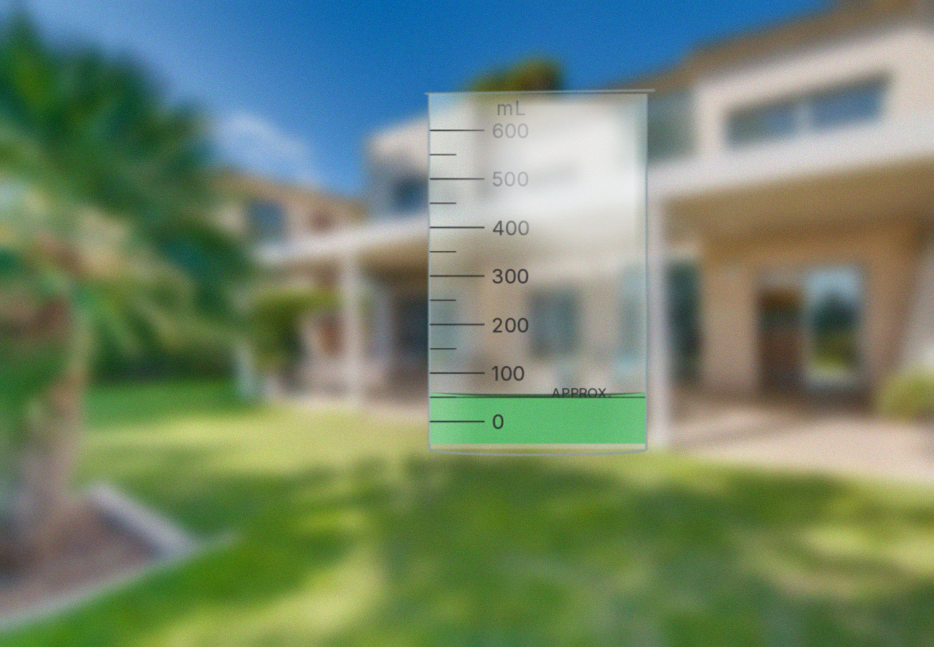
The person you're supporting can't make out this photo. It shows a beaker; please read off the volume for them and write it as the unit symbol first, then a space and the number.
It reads mL 50
